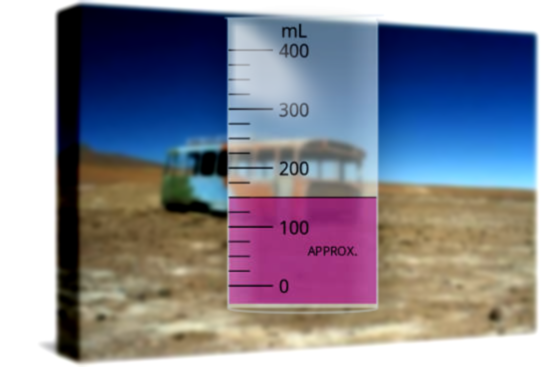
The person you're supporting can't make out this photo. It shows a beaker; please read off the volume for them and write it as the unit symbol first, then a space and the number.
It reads mL 150
